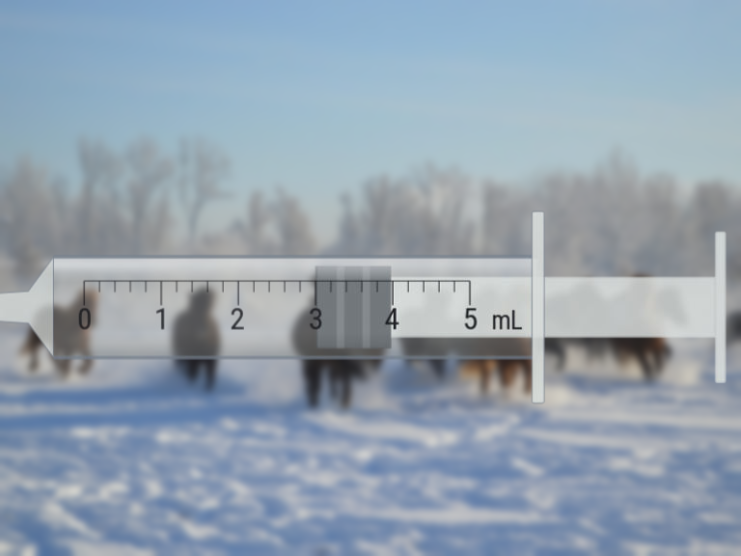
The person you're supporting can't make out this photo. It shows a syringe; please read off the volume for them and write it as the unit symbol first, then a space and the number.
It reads mL 3
